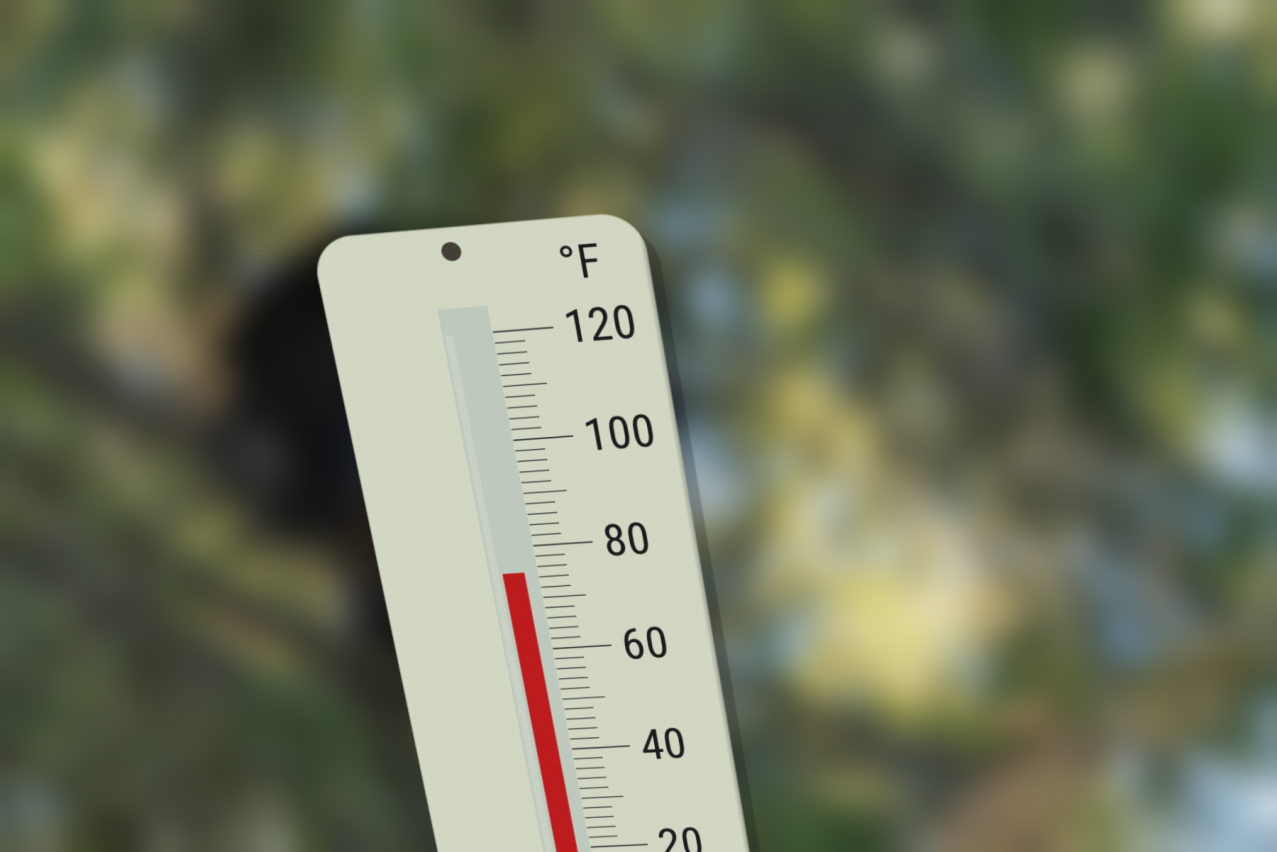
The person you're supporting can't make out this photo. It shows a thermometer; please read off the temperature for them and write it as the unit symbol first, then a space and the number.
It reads °F 75
